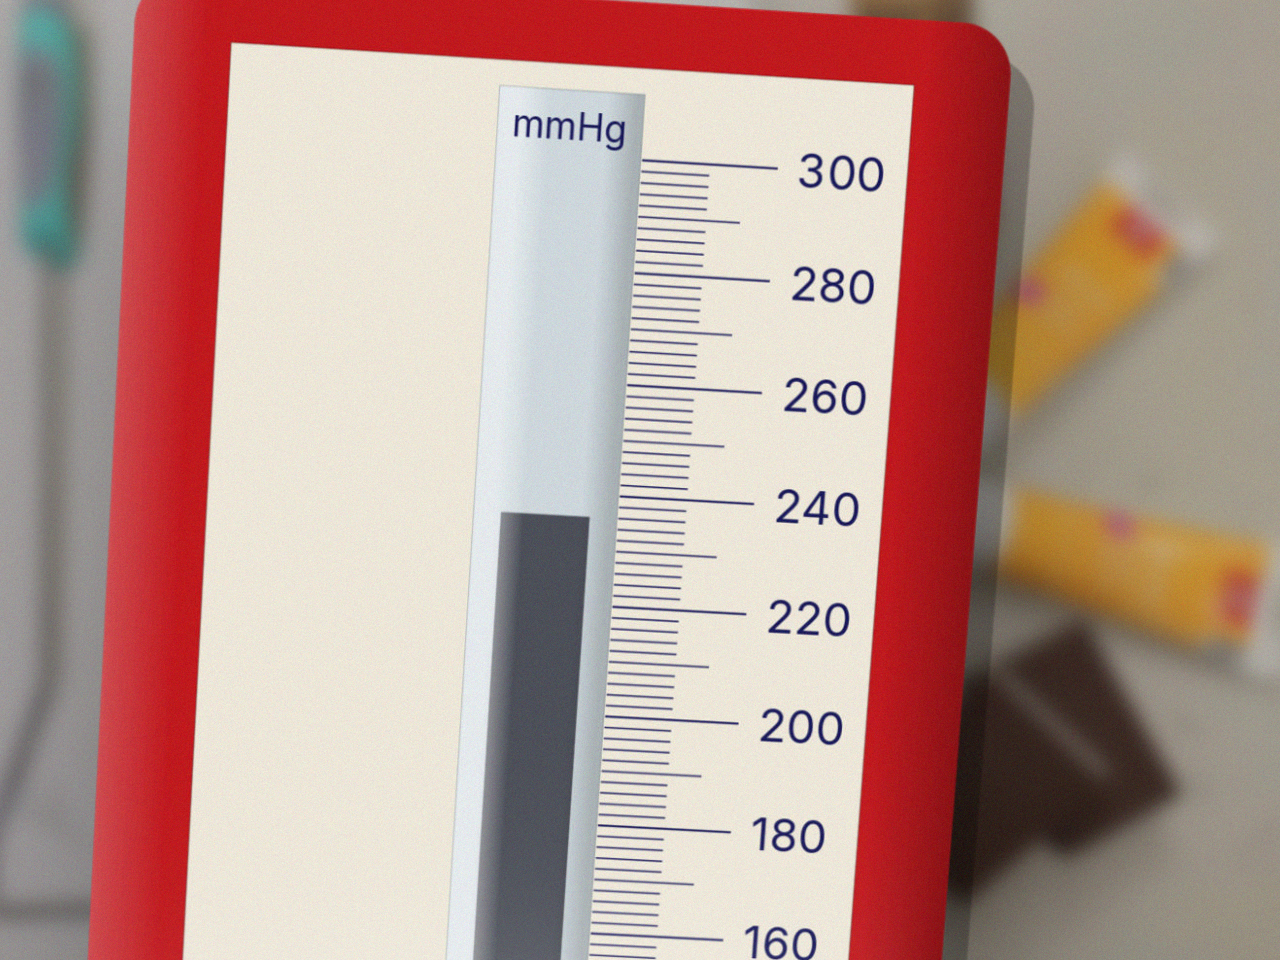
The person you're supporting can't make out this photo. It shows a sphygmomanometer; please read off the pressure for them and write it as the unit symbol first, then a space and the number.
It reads mmHg 236
